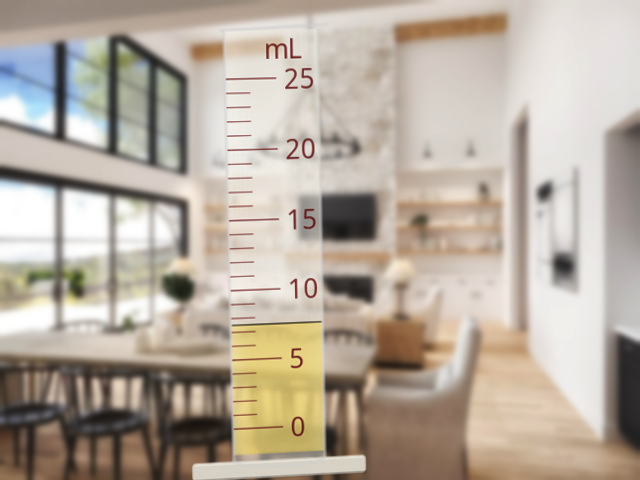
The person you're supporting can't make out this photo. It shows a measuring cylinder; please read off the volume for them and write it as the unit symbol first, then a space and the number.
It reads mL 7.5
